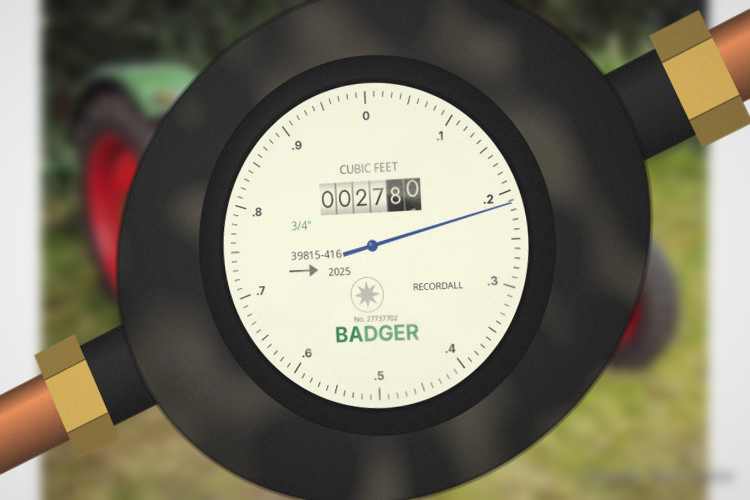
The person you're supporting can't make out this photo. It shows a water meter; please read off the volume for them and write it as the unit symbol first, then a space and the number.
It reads ft³ 2780.21
